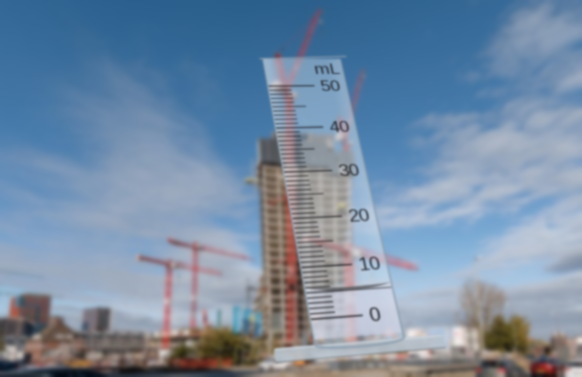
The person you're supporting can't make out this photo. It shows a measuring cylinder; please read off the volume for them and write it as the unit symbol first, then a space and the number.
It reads mL 5
